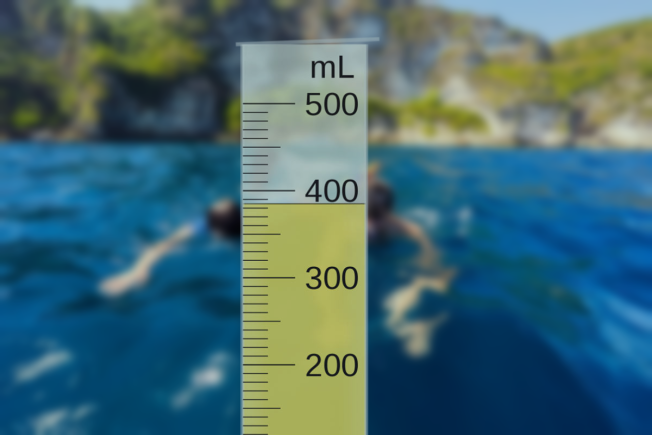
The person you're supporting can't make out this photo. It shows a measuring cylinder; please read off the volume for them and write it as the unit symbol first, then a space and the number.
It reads mL 385
